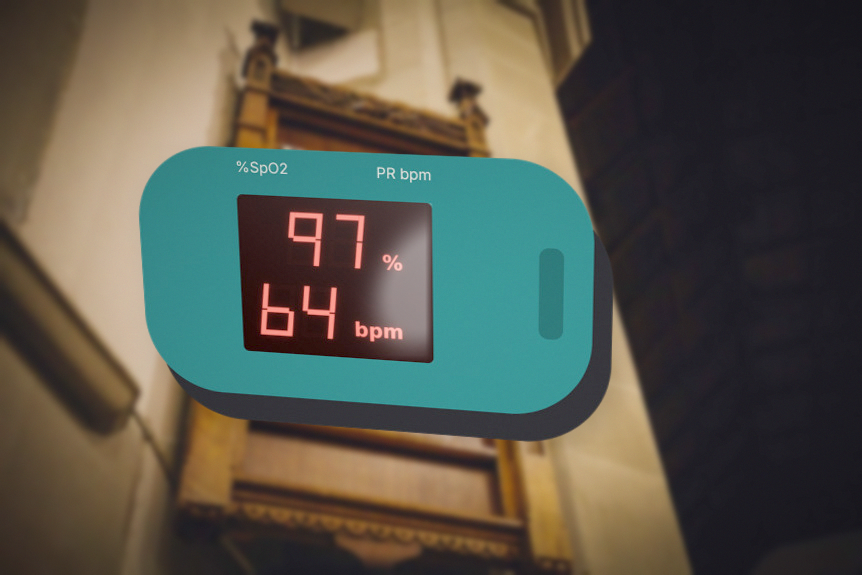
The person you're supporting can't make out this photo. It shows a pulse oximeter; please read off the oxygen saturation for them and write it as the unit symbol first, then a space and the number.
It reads % 97
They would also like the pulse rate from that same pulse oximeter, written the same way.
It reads bpm 64
